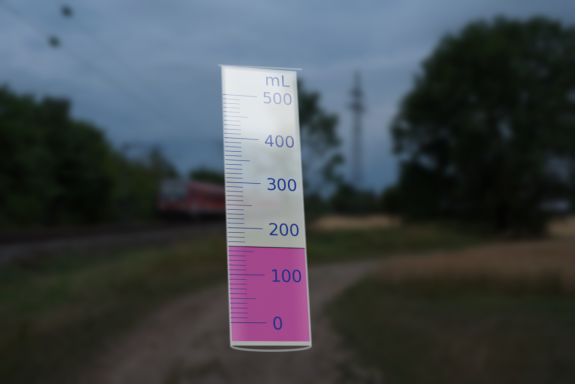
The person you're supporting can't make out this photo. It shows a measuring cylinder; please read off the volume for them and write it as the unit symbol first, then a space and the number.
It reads mL 160
